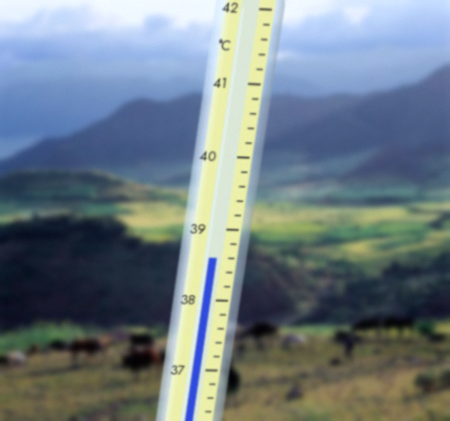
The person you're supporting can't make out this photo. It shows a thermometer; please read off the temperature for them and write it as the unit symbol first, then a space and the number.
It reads °C 38.6
